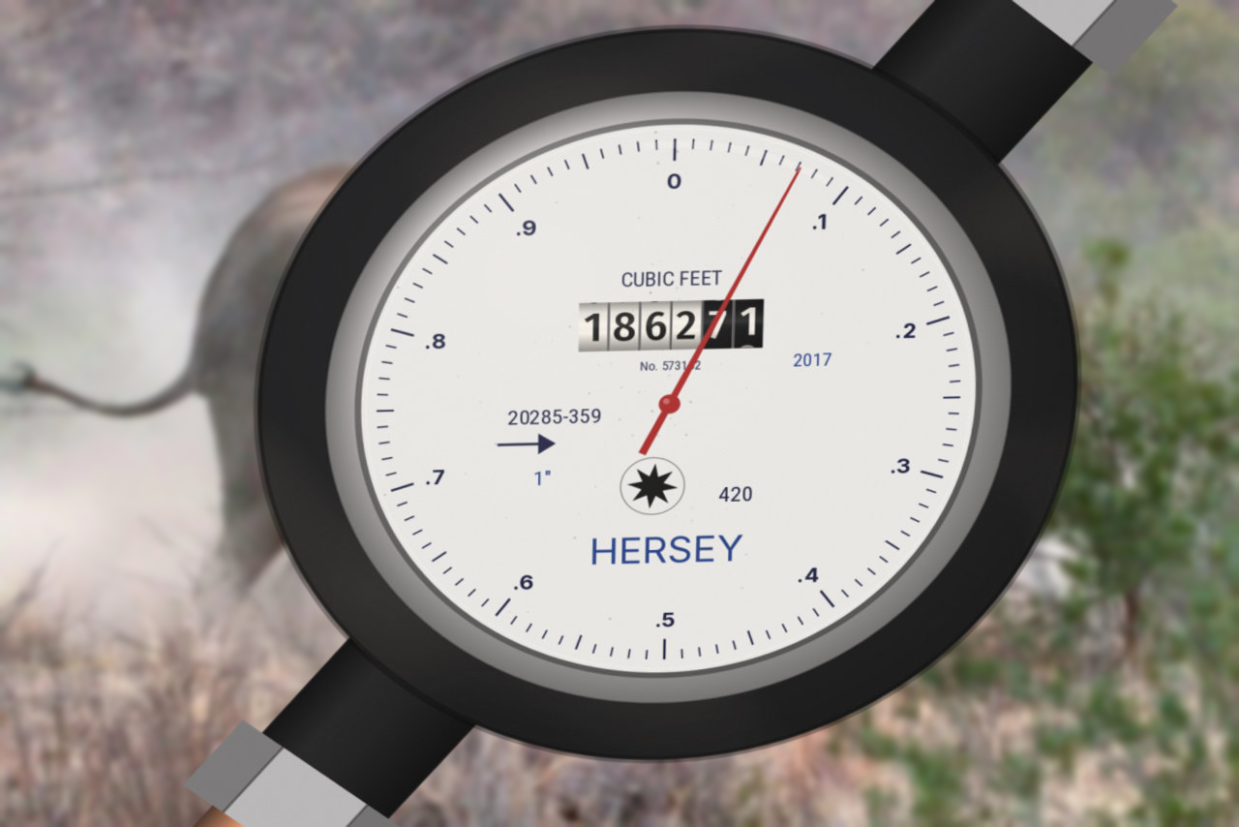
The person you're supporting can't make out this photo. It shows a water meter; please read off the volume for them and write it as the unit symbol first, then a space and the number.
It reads ft³ 186271.07
